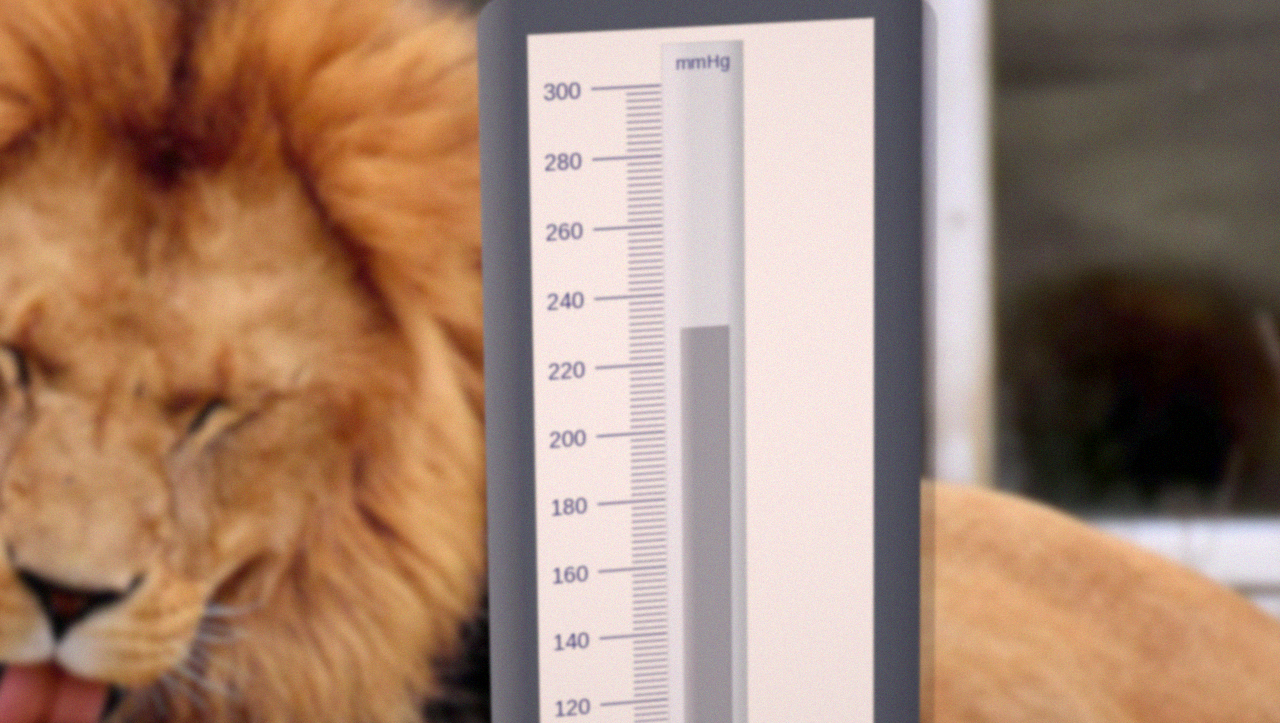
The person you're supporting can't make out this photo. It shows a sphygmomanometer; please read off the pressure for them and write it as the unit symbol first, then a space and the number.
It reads mmHg 230
